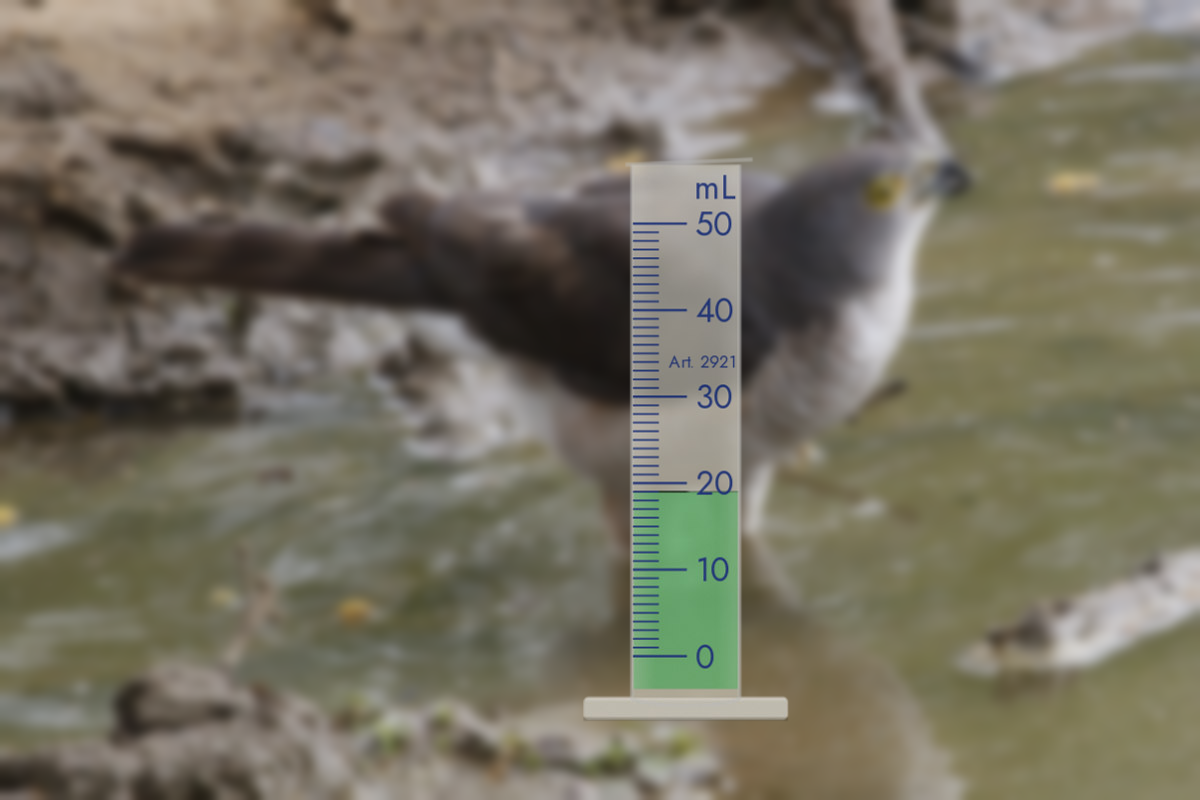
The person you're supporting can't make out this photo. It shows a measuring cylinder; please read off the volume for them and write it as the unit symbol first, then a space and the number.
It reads mL 19
